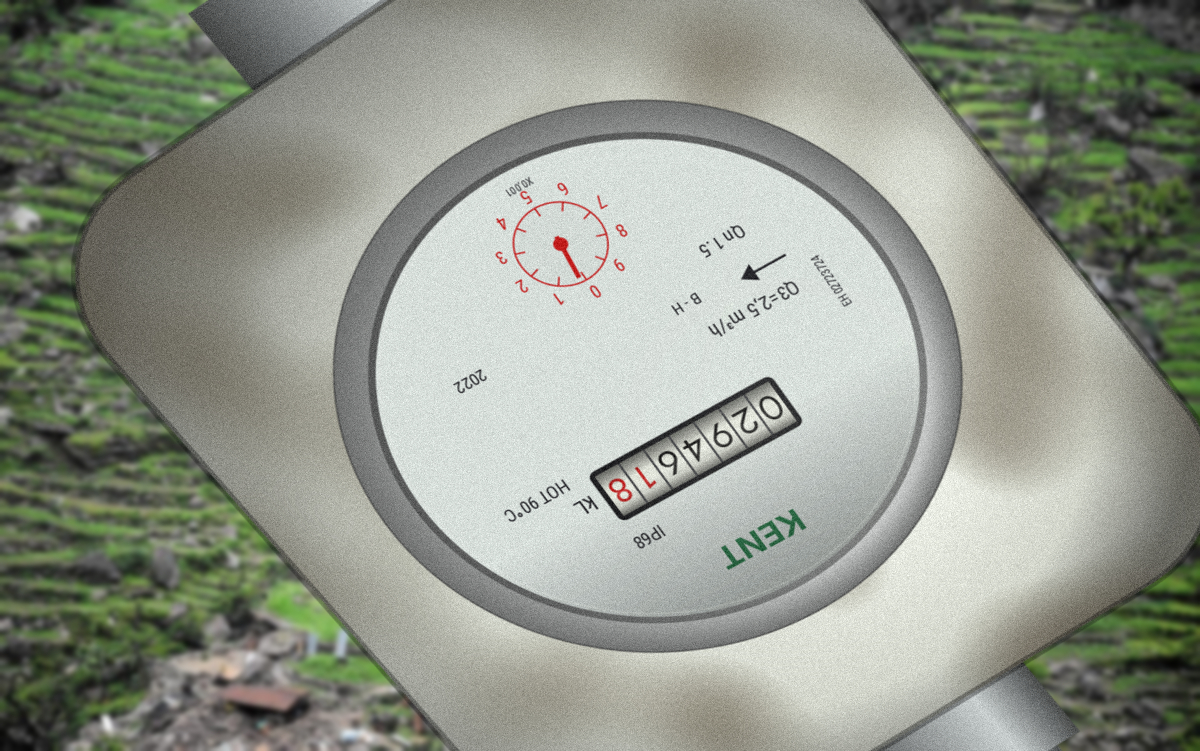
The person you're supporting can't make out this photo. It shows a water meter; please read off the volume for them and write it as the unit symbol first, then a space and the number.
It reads kL 2946.180
